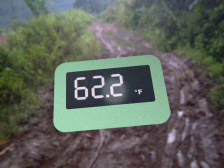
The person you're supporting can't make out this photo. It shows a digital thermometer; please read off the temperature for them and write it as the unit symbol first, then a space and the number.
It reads °F 62.2
